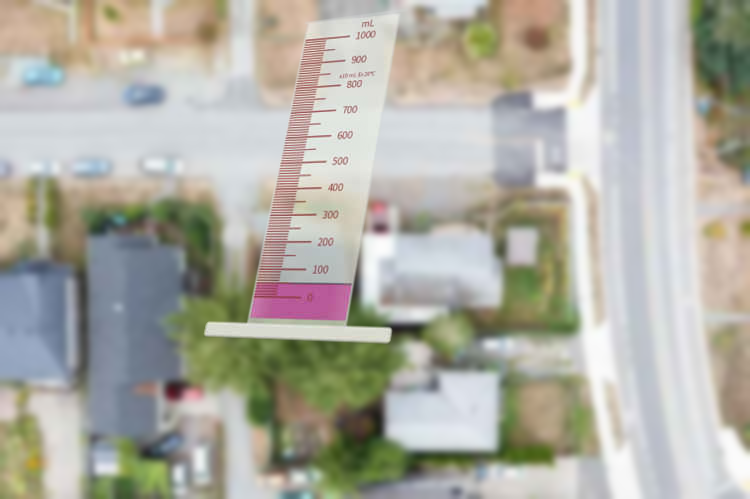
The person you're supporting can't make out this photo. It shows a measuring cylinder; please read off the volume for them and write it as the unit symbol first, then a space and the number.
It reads mL 50
